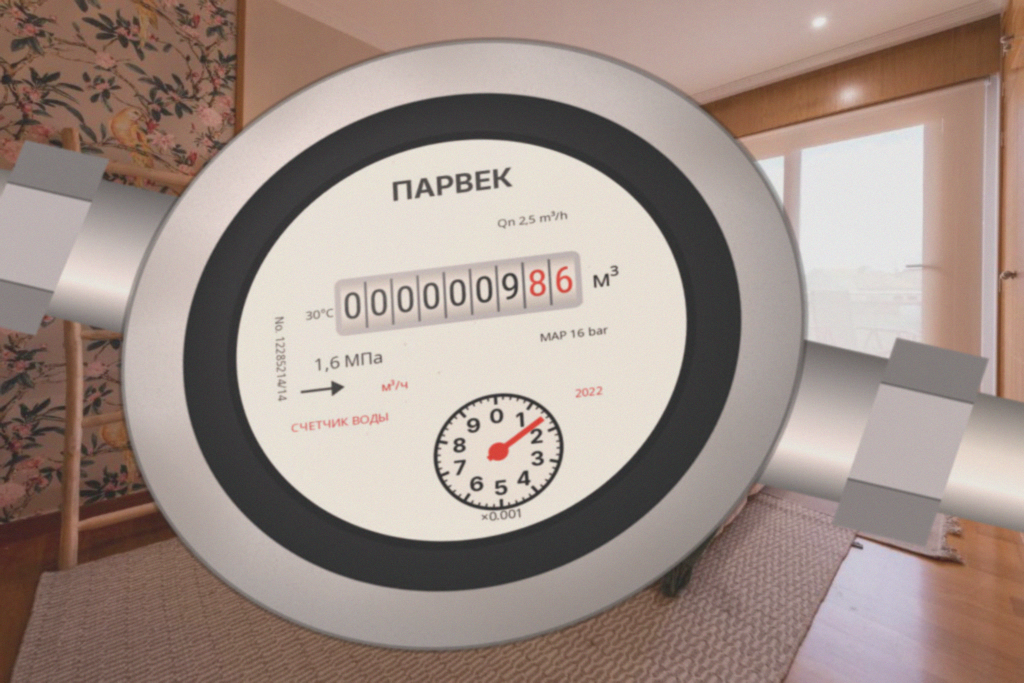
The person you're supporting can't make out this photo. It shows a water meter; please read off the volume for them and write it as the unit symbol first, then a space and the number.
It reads m³ 9.861
